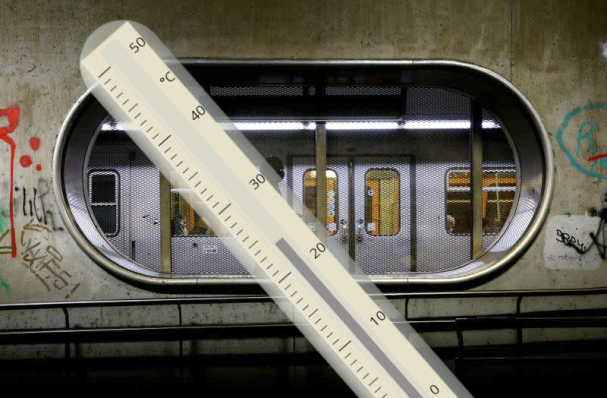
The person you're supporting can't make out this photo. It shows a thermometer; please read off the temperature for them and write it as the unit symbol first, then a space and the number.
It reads °C 23.5
